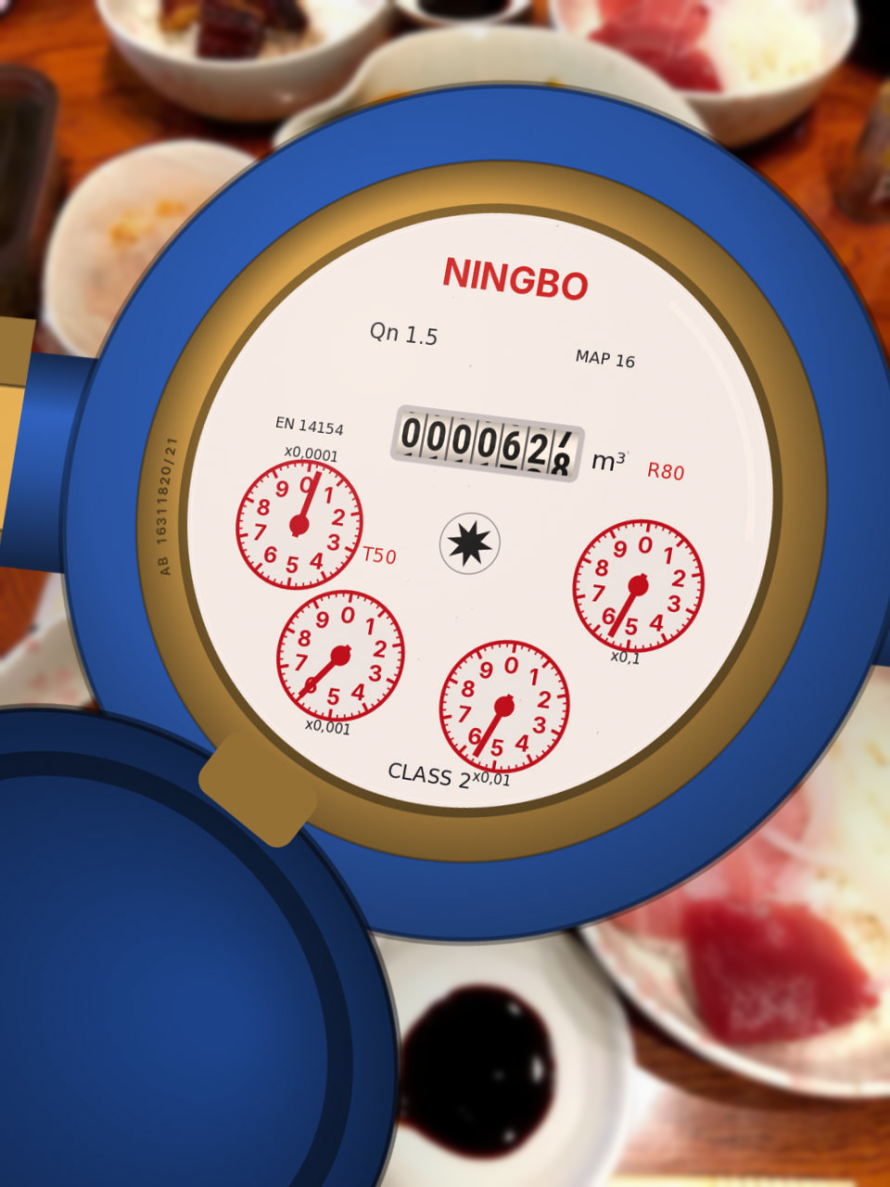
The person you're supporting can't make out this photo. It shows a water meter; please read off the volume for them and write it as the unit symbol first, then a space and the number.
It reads m³ 627.5560
